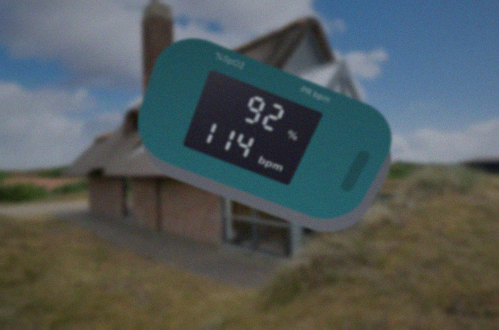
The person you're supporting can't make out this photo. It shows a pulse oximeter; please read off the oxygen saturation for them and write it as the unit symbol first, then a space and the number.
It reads % 92
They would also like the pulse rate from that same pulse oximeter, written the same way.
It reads bpm 114
